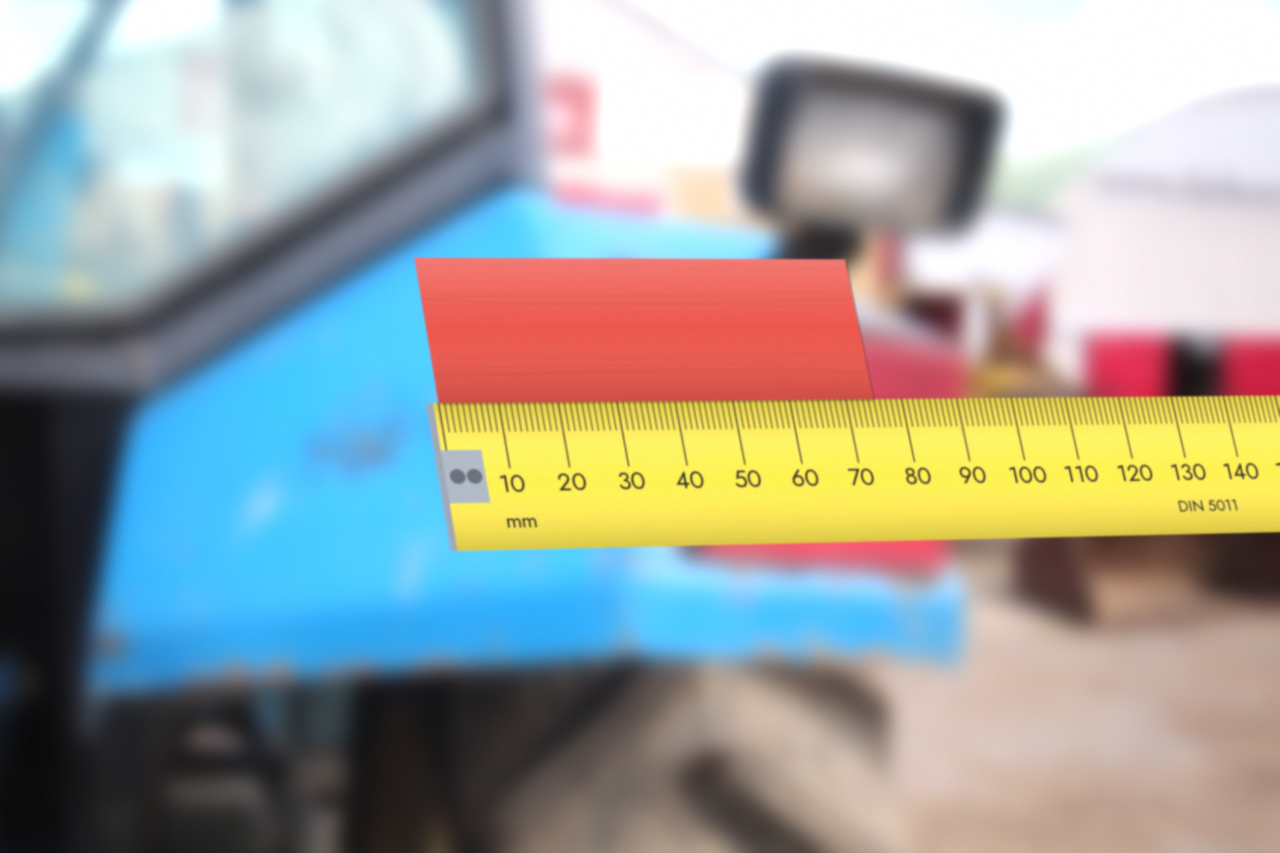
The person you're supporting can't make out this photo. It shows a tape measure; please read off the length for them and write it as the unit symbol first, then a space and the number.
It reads mm 75
